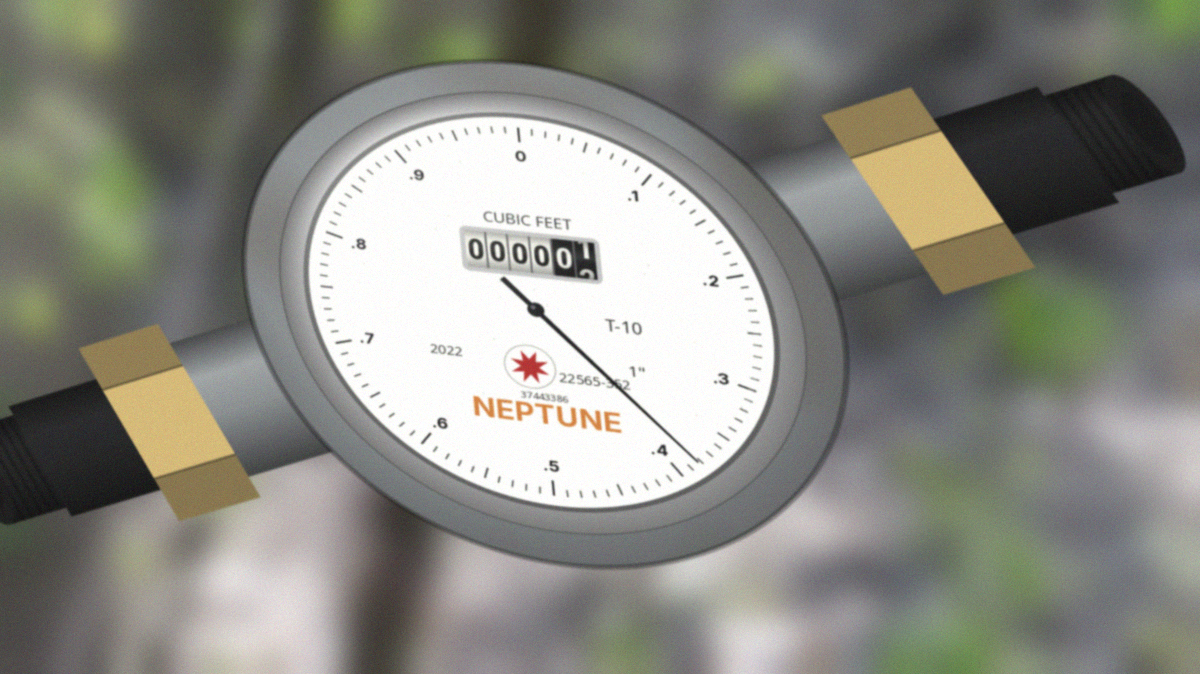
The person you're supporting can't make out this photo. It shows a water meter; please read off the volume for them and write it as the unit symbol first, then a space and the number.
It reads ft³ 1.38
